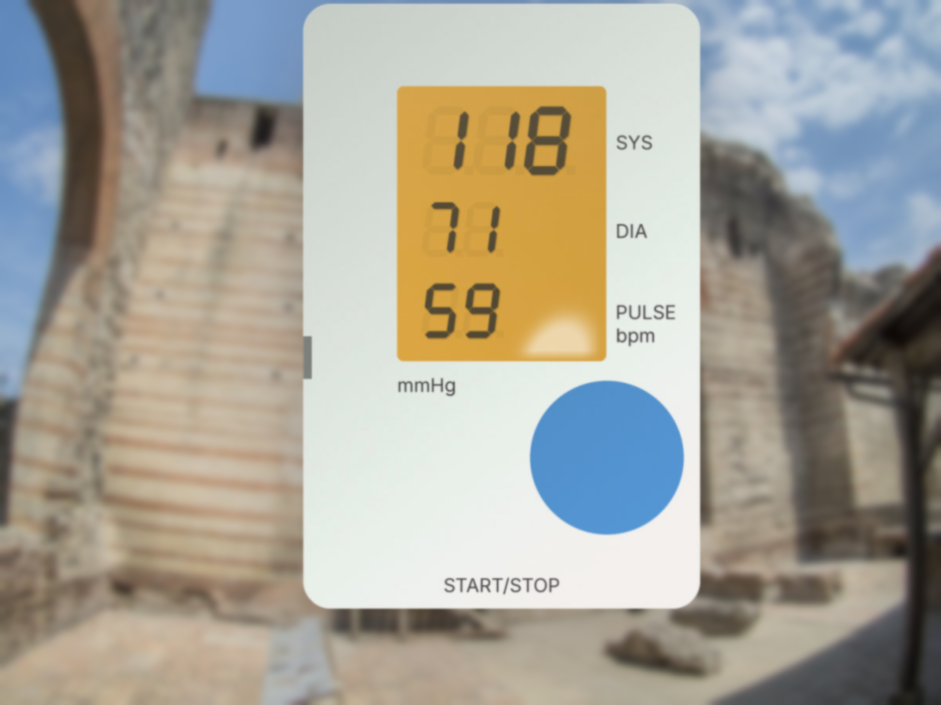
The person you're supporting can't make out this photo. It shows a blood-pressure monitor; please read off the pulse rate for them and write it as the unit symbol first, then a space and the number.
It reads bpm 59
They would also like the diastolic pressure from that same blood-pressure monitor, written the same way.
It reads mmHg 71
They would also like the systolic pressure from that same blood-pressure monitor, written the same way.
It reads mmHg 118
